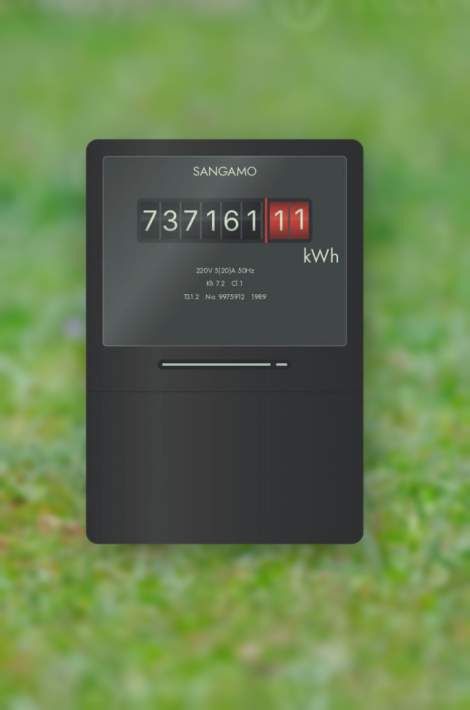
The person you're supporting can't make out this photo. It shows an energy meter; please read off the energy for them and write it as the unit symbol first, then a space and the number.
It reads kWh 737161.11
